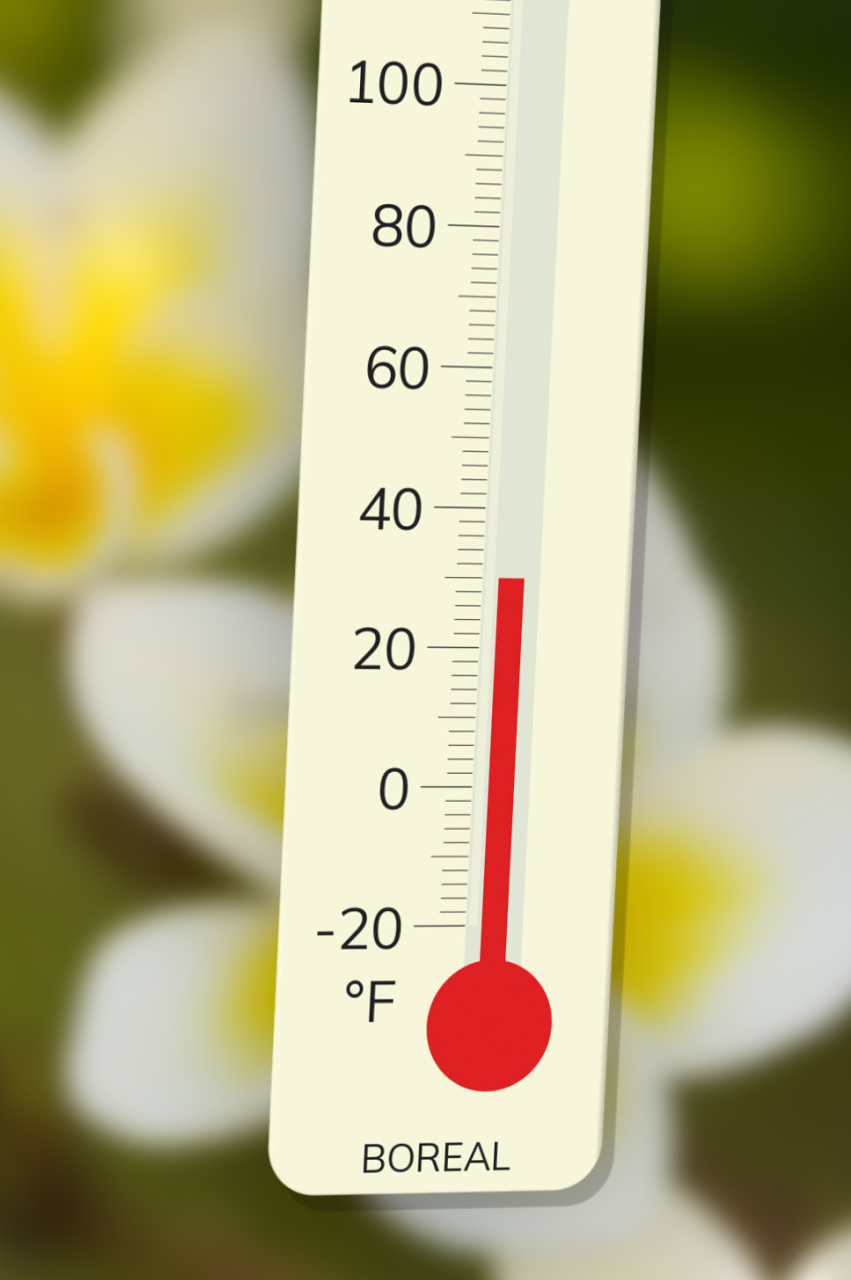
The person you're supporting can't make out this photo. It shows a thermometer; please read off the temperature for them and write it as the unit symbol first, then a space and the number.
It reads °F 30
